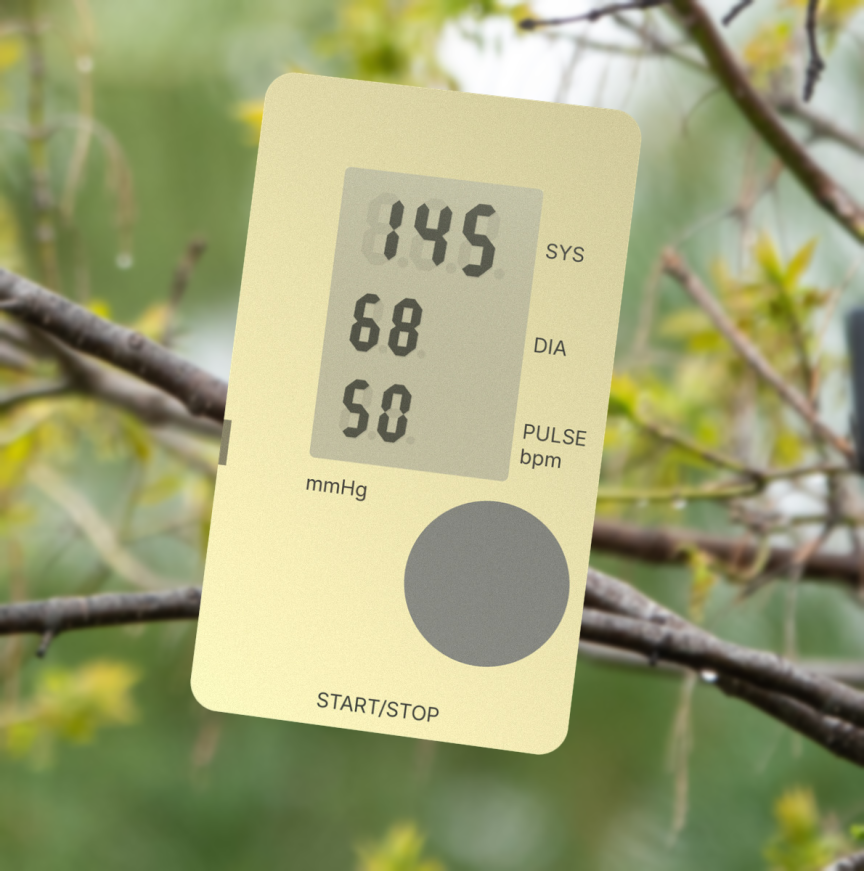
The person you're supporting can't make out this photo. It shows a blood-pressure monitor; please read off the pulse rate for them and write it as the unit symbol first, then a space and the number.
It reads bpm 50
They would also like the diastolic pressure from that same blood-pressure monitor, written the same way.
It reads mmHg 68
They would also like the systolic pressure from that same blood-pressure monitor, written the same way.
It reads mmHg 145
